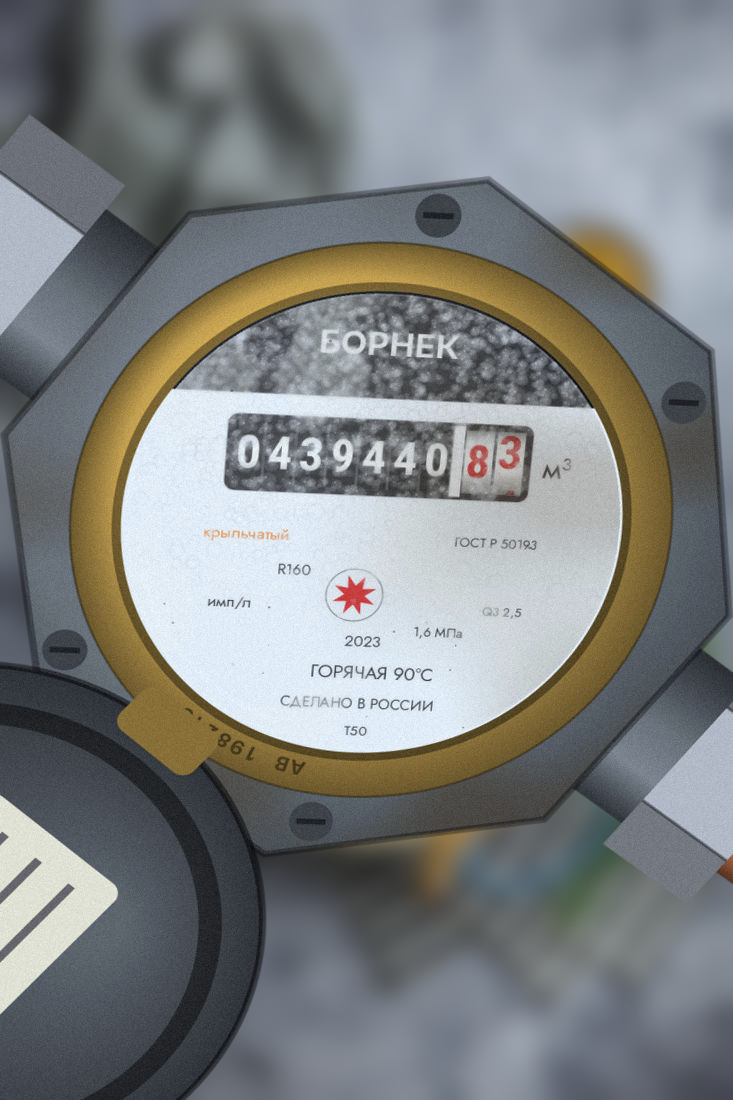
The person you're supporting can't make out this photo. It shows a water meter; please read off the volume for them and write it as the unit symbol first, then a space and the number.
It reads m³ 439440.83
